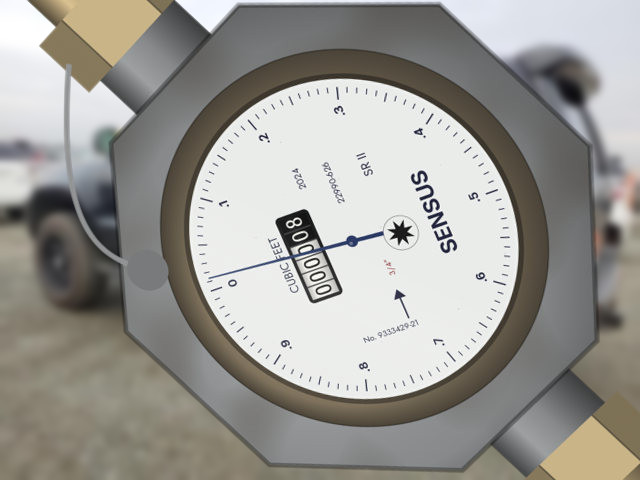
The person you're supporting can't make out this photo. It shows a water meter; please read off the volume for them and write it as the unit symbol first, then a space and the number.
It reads ft³ 8.01
